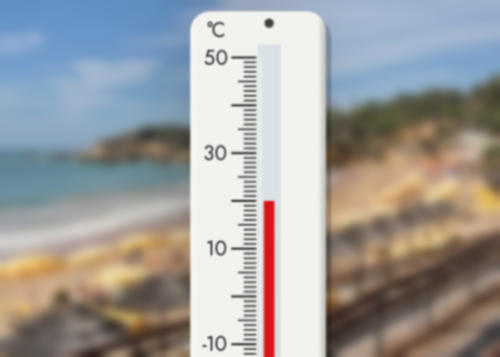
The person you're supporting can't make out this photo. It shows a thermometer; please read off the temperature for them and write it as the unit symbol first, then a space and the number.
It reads °C 20
